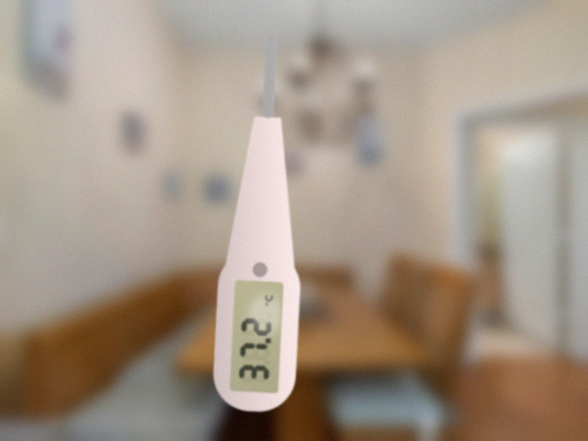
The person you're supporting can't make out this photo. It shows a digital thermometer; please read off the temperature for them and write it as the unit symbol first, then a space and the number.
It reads °C 37.2
